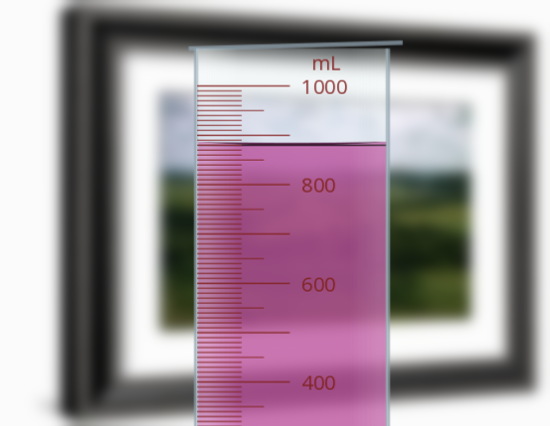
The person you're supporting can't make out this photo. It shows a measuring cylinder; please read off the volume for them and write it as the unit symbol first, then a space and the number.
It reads mL 880
